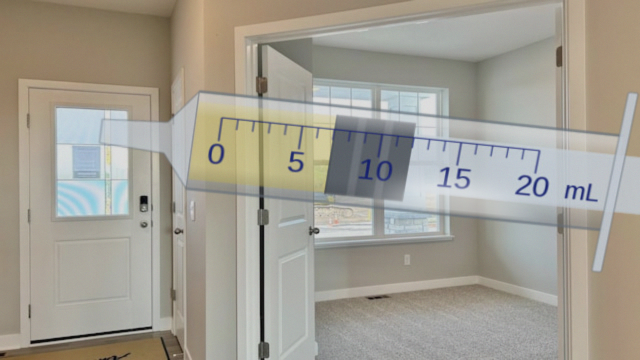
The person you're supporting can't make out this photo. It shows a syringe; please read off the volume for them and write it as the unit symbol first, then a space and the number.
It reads mL 7
